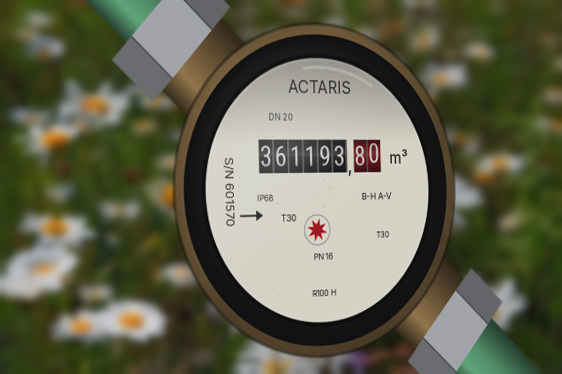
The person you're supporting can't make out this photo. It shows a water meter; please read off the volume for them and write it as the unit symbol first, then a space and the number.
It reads m³ 361193.80
